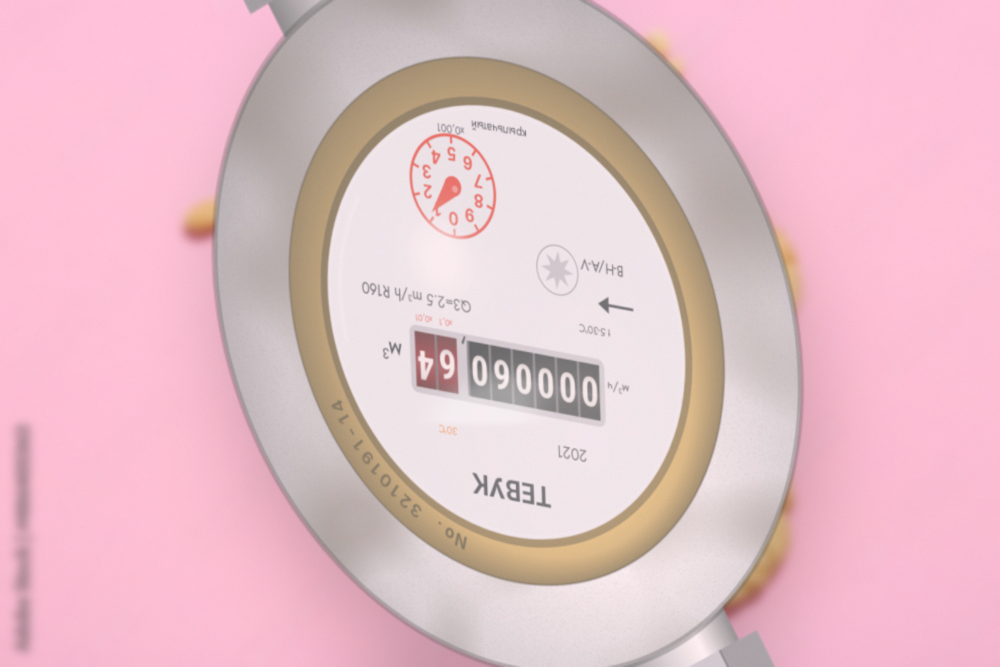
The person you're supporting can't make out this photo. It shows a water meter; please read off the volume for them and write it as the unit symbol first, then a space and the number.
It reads m³ 60.641
